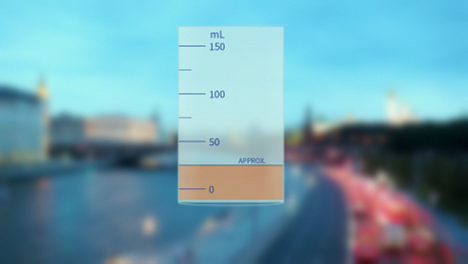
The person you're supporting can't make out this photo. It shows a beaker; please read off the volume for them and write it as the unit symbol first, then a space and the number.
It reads mL 25
